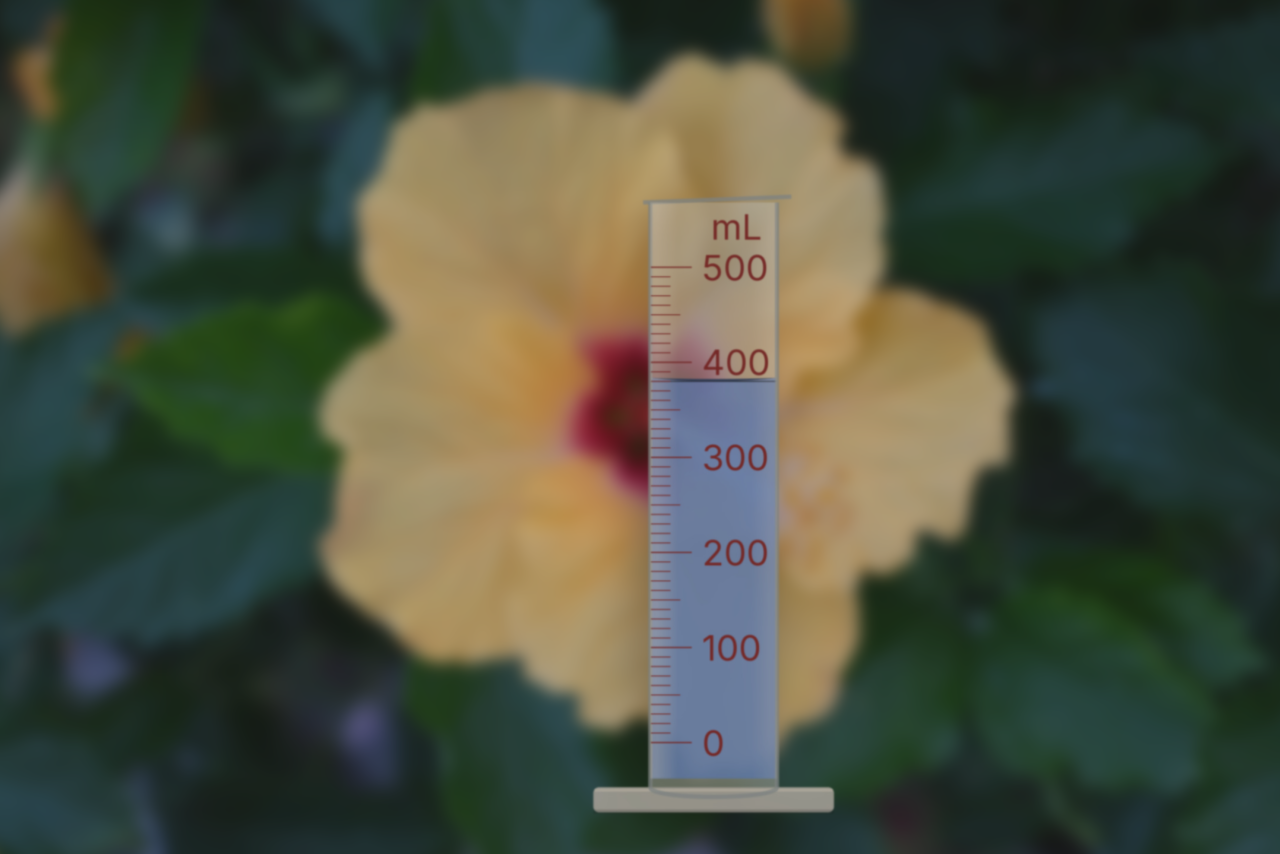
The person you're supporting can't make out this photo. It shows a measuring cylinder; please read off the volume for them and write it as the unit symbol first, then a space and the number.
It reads mL 380
